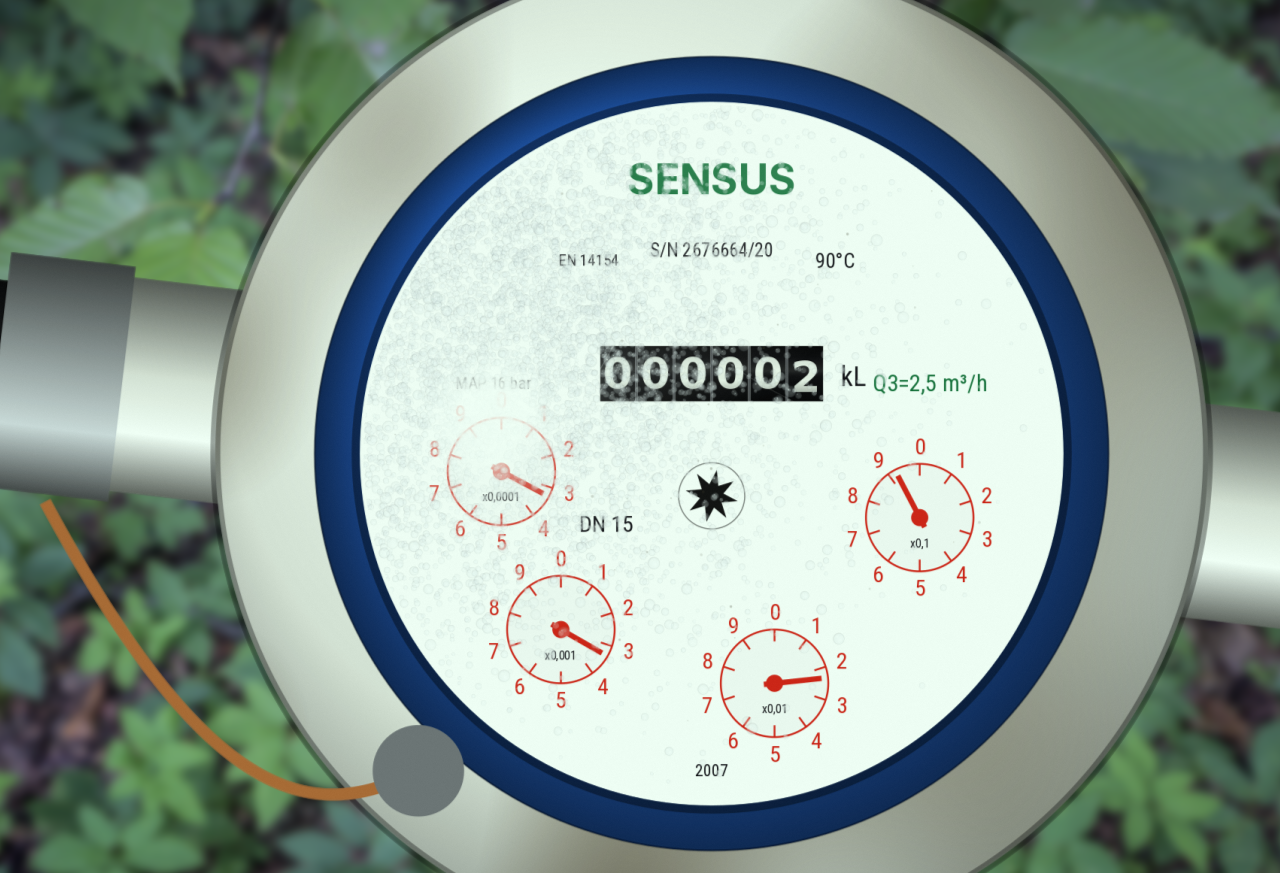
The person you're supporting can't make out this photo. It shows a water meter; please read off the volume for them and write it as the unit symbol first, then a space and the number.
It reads kL 1.9233
